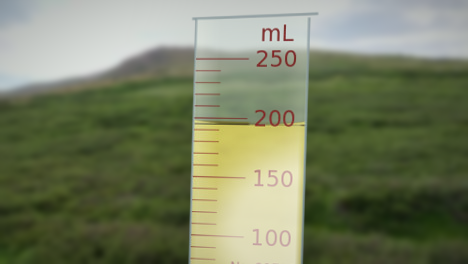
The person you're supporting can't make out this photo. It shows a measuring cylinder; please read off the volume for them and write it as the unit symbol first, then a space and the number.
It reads mL 195
